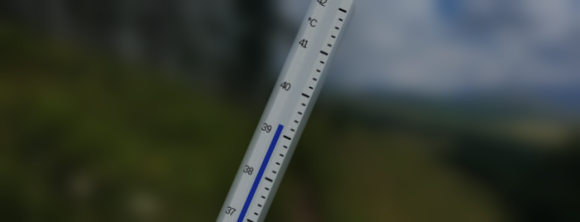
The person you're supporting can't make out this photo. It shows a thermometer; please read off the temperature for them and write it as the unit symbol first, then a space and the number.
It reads °C 39.2
